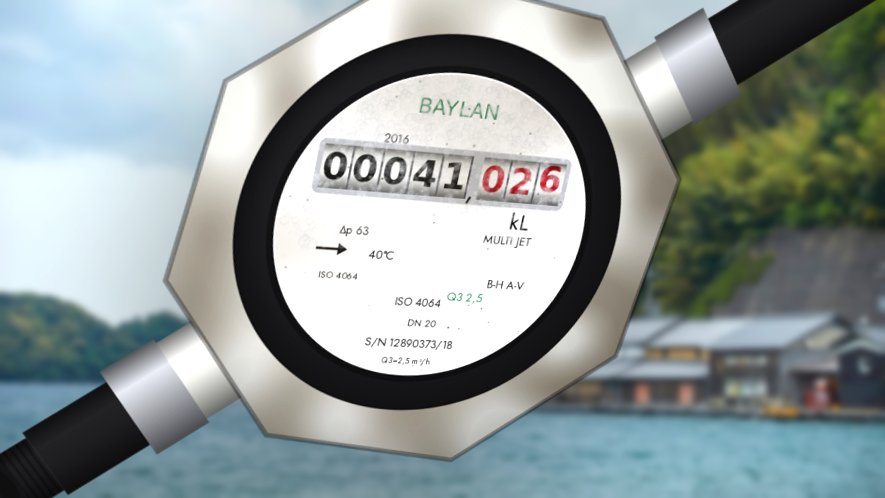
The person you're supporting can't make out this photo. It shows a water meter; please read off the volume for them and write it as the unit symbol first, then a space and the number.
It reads kL 41.026
